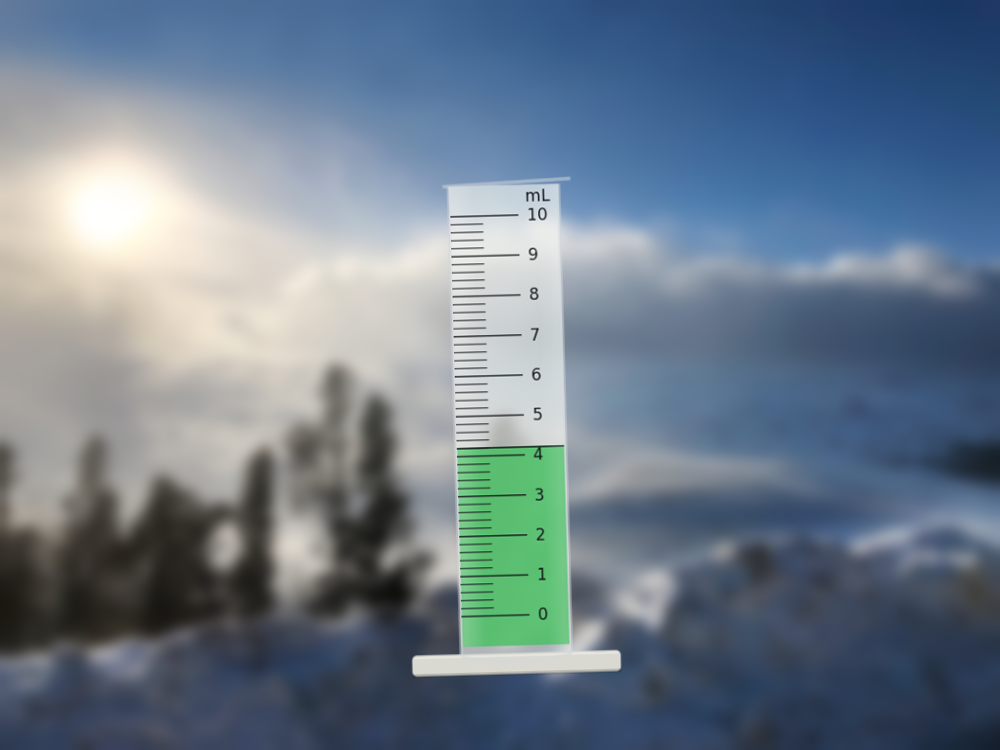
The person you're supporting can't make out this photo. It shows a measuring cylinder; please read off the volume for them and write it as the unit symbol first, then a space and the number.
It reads mL 4.2
